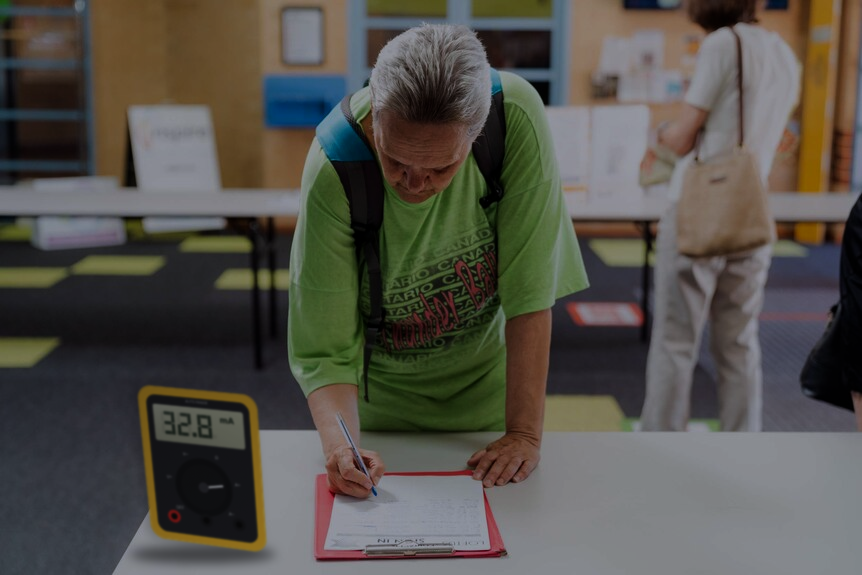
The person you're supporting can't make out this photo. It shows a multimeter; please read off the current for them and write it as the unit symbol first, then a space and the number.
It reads mA 32.8
